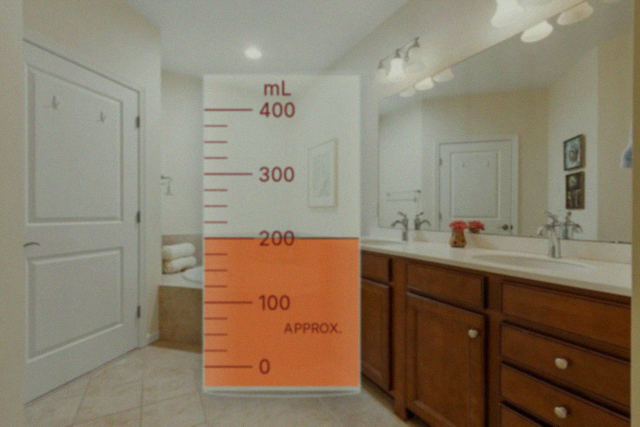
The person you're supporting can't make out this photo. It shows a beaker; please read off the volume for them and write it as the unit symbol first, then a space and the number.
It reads mL 200
